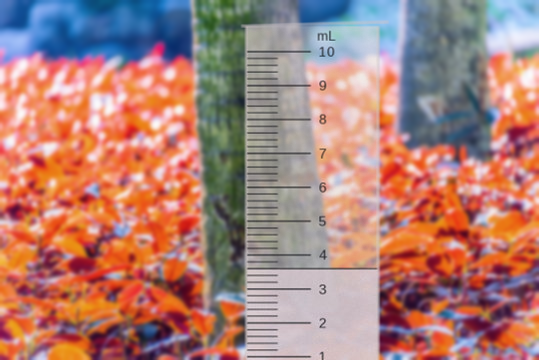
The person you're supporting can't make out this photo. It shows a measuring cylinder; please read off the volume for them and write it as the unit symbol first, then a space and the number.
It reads mL 3.6
